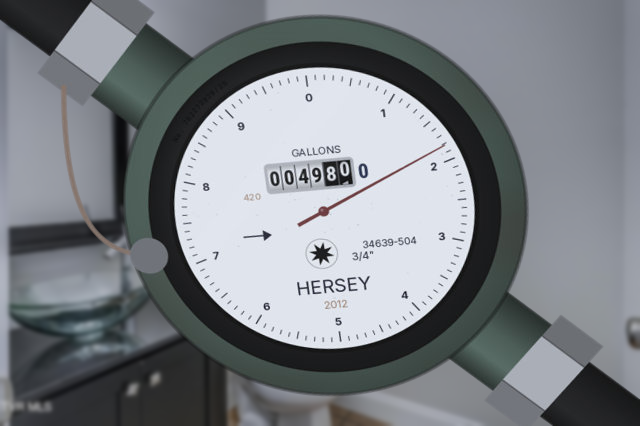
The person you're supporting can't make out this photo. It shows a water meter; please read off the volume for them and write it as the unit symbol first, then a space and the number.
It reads gal 49801.8
